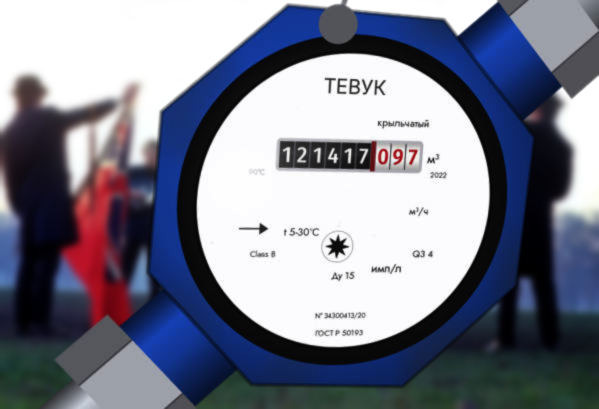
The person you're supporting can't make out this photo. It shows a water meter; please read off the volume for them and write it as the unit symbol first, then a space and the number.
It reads m³ 121417.097
